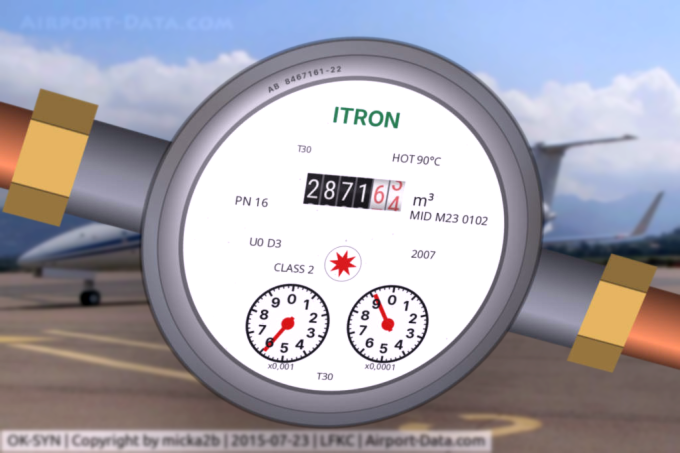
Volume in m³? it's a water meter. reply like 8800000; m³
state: 2871.6359; m³
